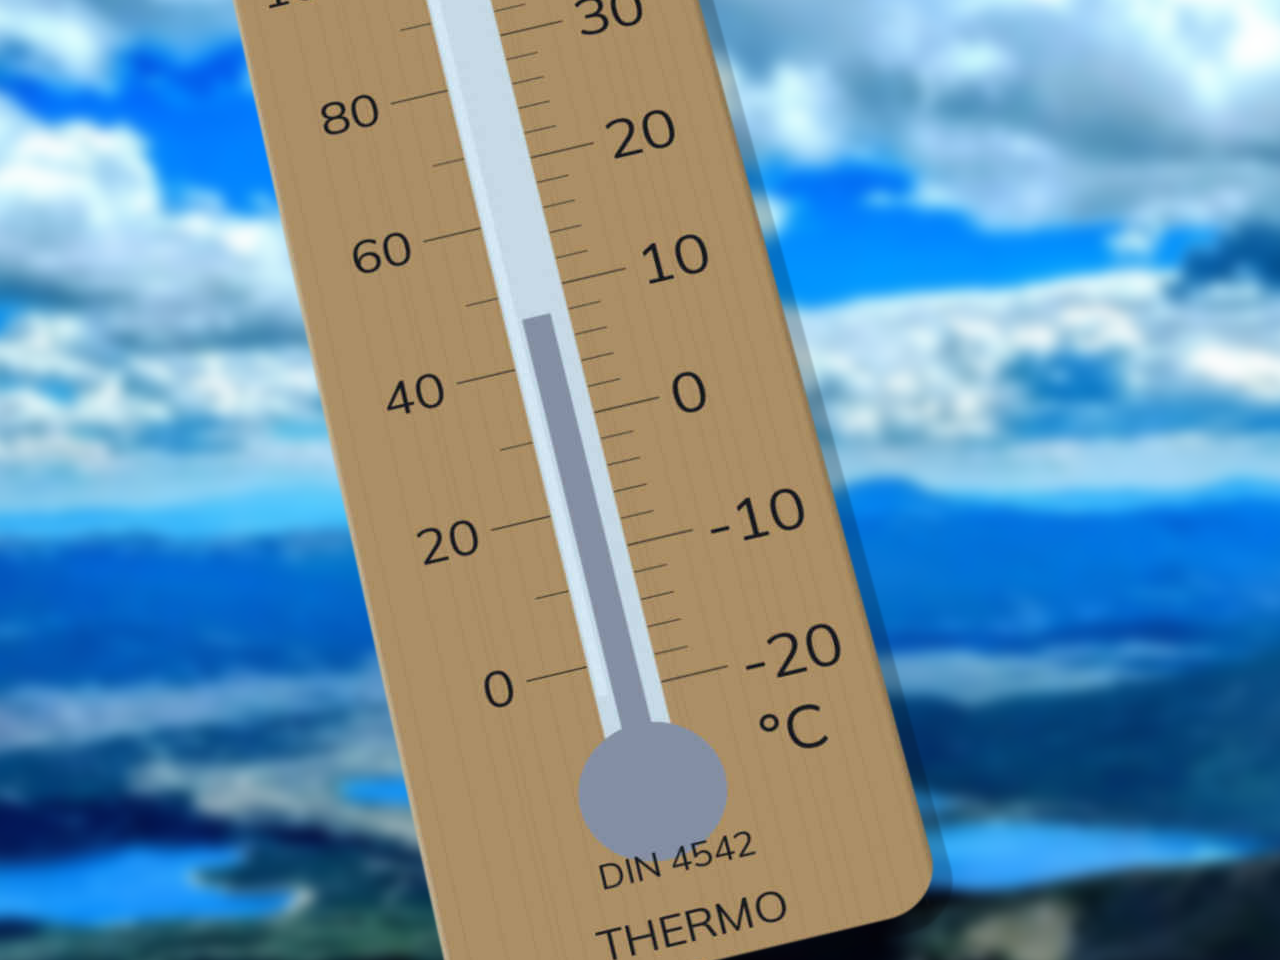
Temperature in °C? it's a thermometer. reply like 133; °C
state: 8; °C
